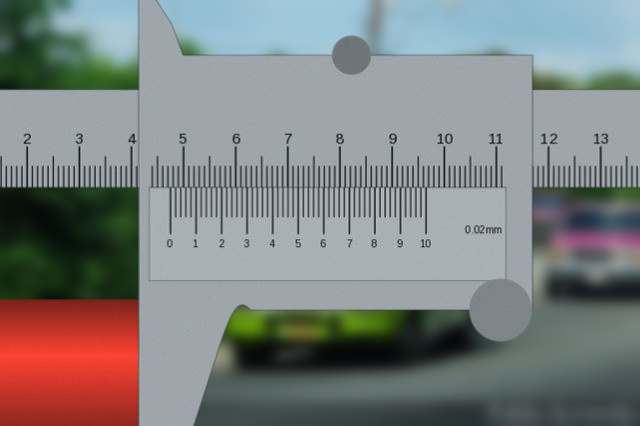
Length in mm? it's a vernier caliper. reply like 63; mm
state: 47.5; mm
